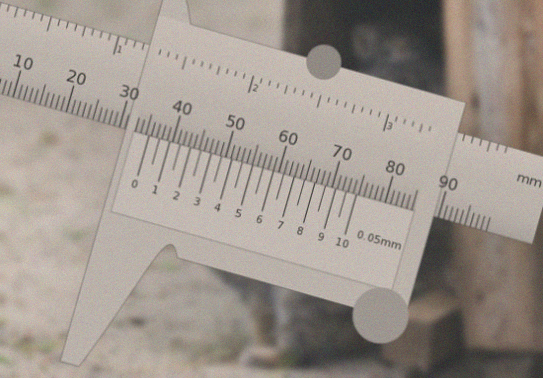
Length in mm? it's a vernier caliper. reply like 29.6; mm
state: 35.6; mm
